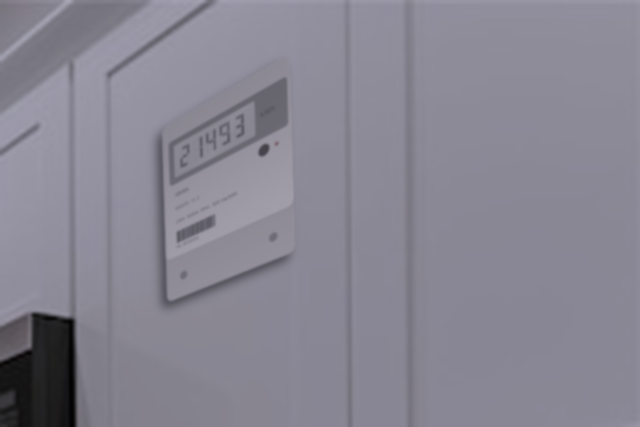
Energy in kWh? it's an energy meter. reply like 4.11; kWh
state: 21493; kWh
